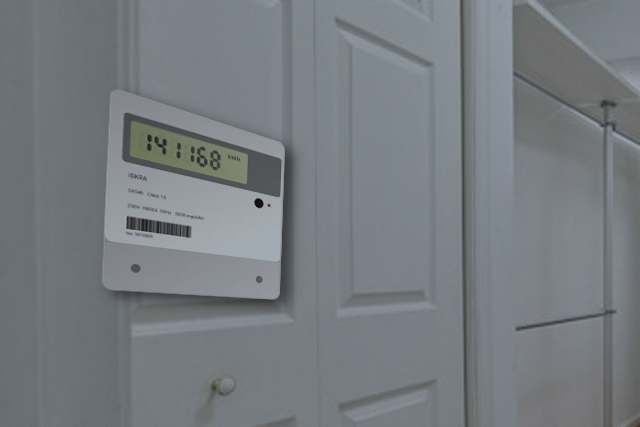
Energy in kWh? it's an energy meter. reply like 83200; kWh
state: 141168; kWh
